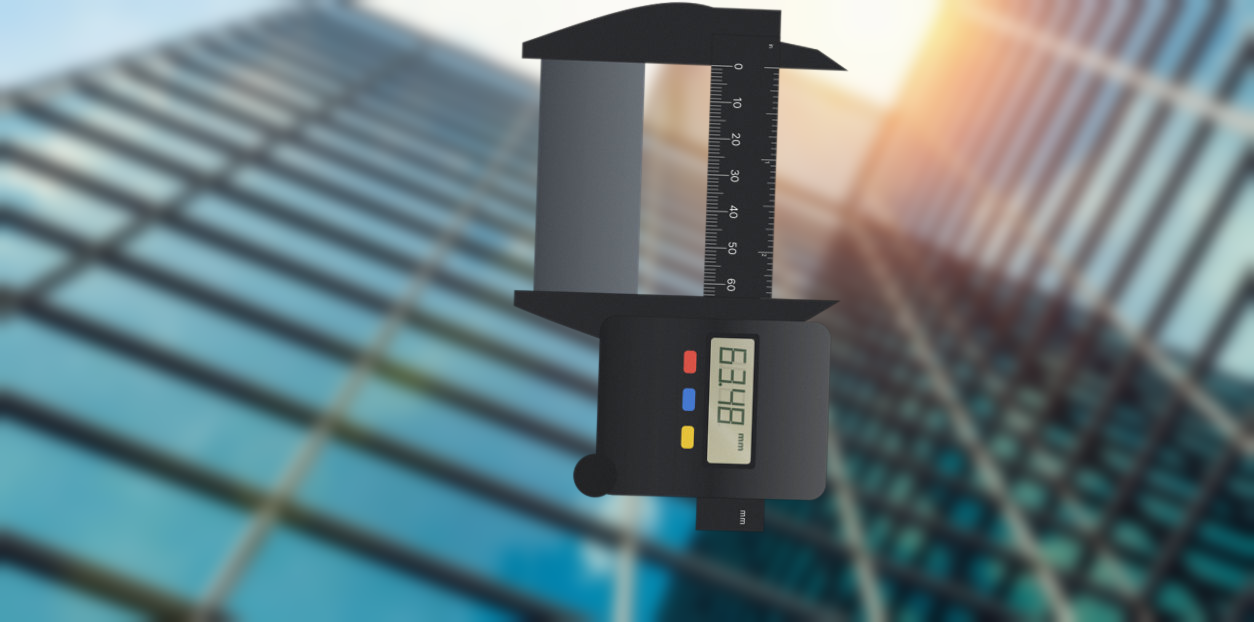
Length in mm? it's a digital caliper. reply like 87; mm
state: 63.48; mm
